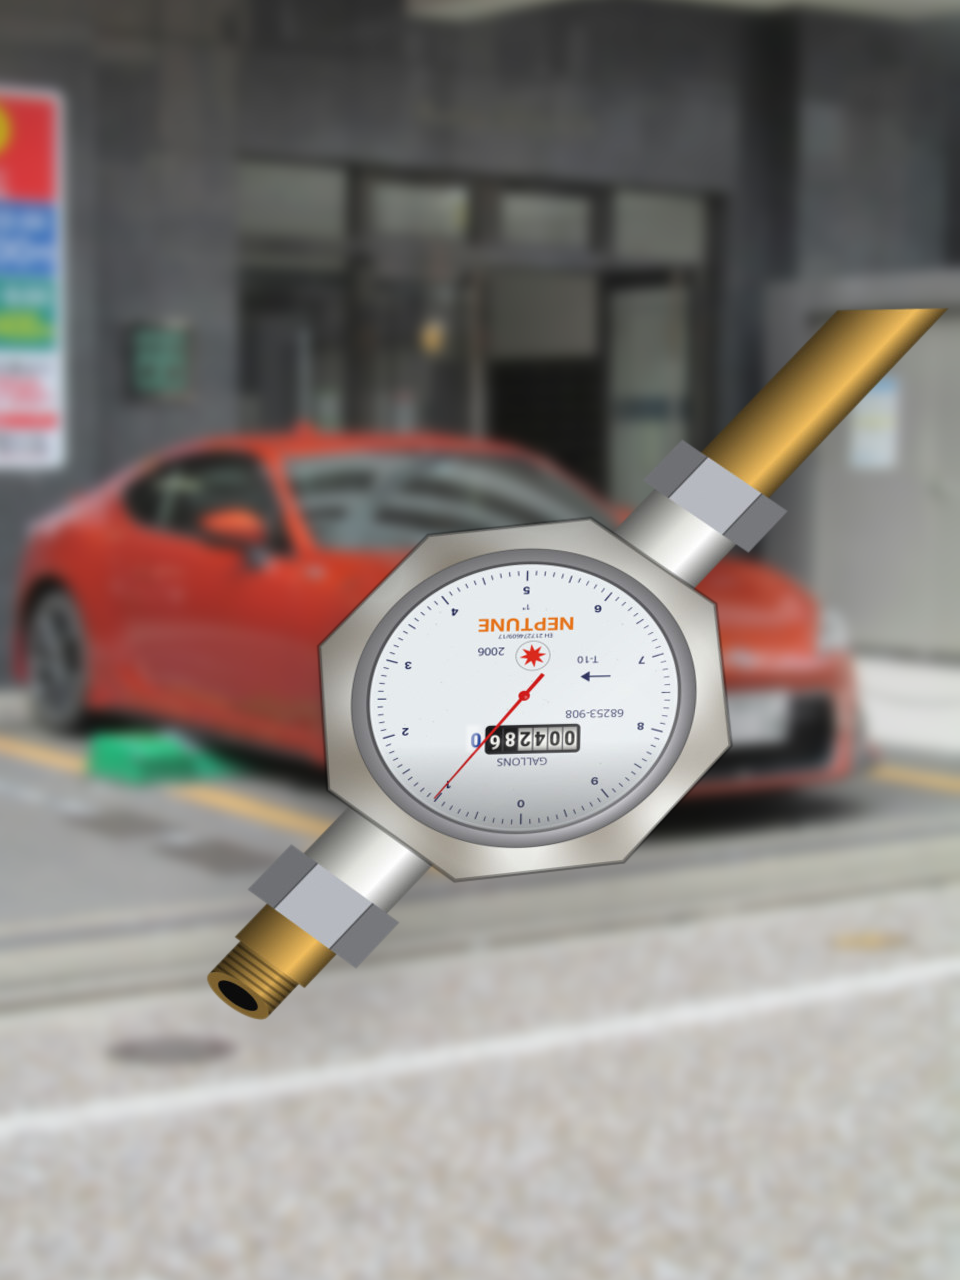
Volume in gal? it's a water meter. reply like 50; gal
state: 42861.0; gal
